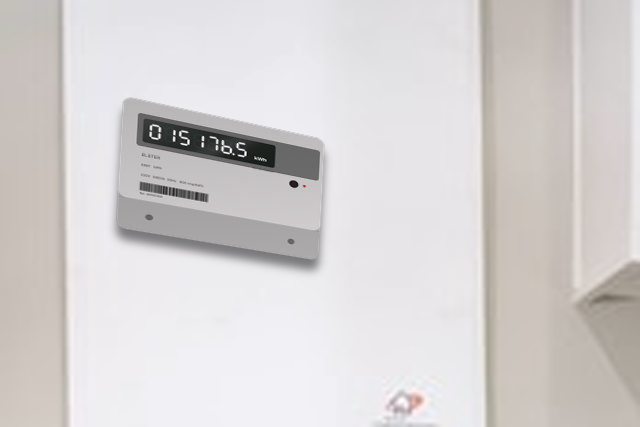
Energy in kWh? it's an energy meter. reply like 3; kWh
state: 15176.5; kWh
